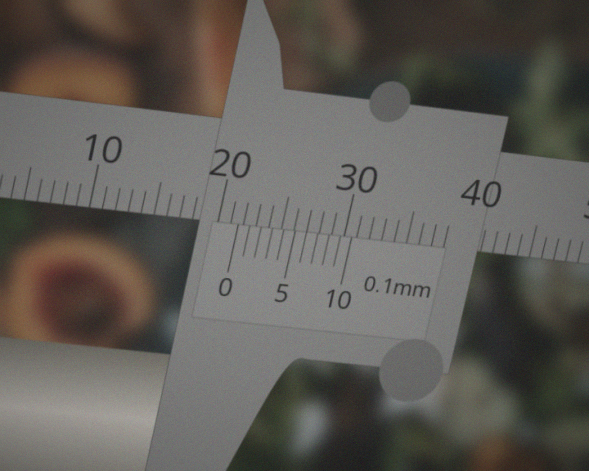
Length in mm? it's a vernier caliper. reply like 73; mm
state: 21.6; mm
